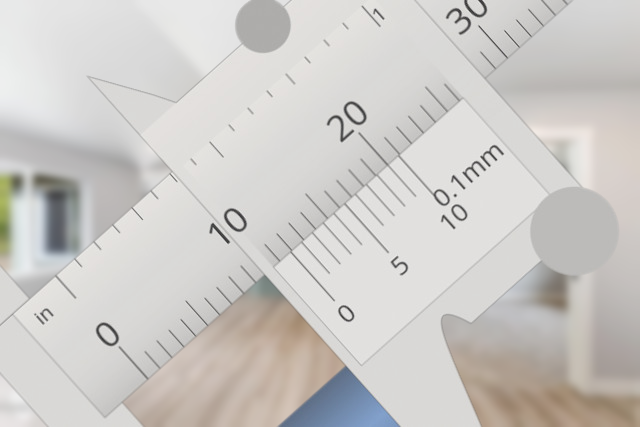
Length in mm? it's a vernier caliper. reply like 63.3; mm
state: 11.9; mm
